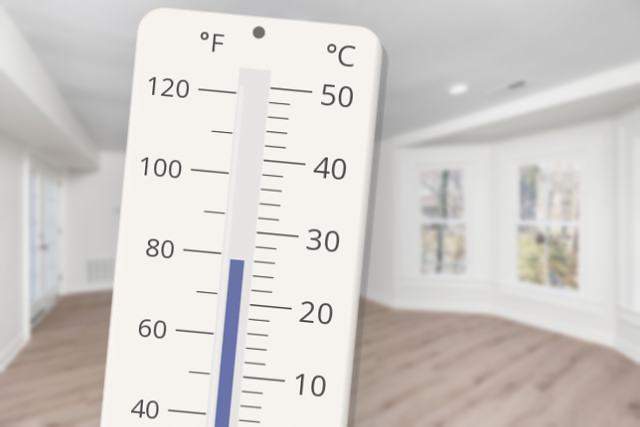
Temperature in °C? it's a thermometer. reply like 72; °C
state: 26; °C
